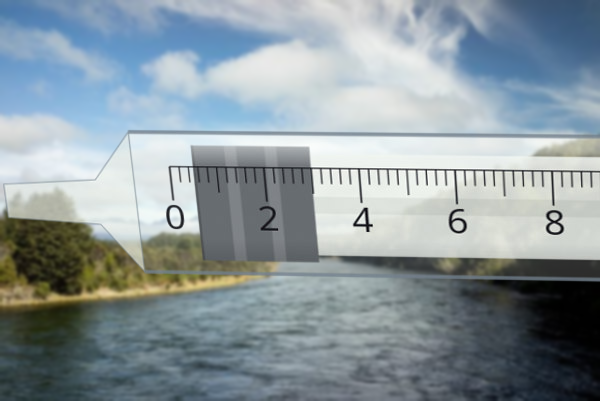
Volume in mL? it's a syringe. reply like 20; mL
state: 0.5; mL
